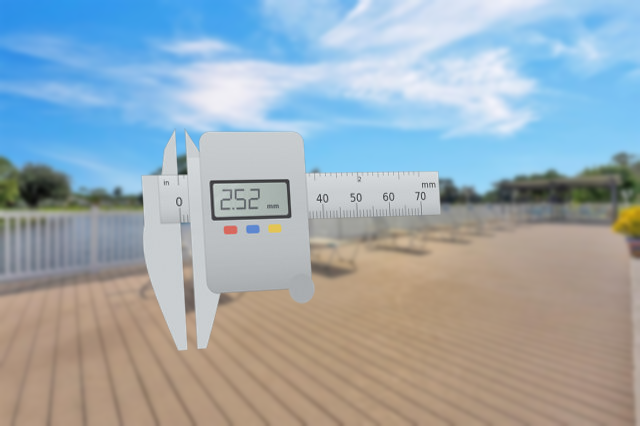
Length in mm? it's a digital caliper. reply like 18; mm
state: 2.52; mm
